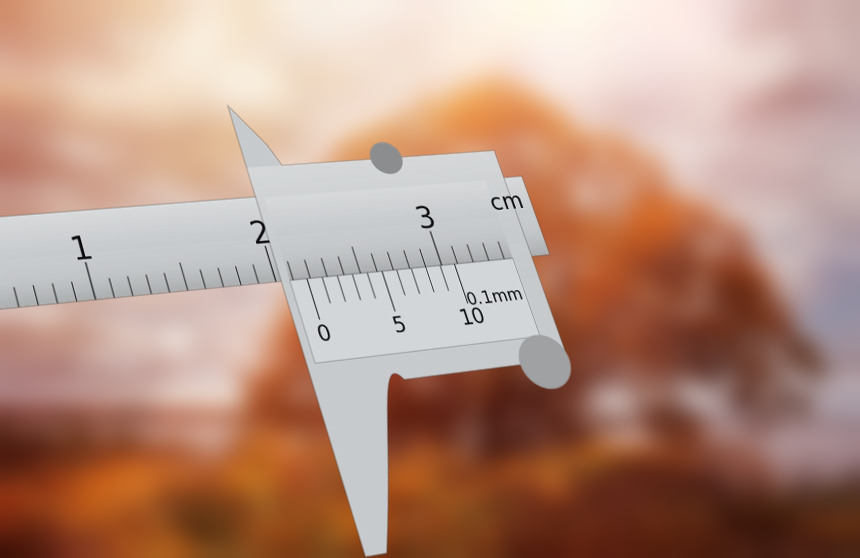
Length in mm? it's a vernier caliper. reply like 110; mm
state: 21.8; mm
